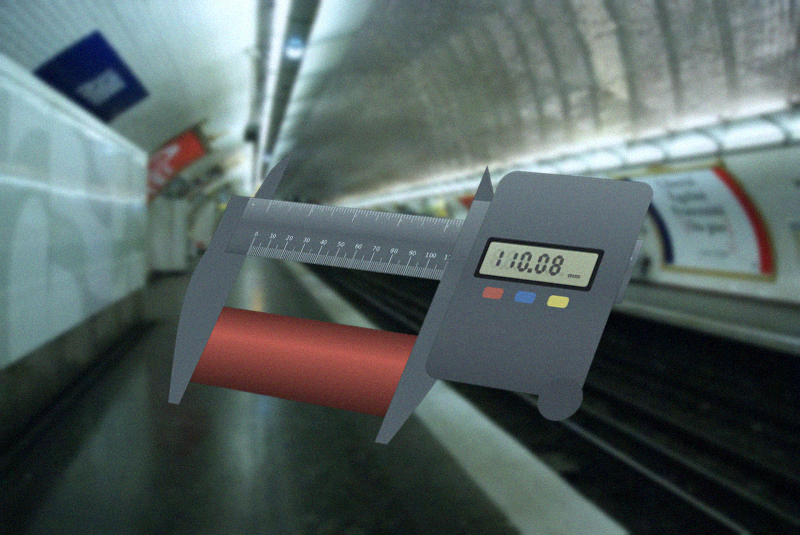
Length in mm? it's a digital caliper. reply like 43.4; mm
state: 110.08; mm
